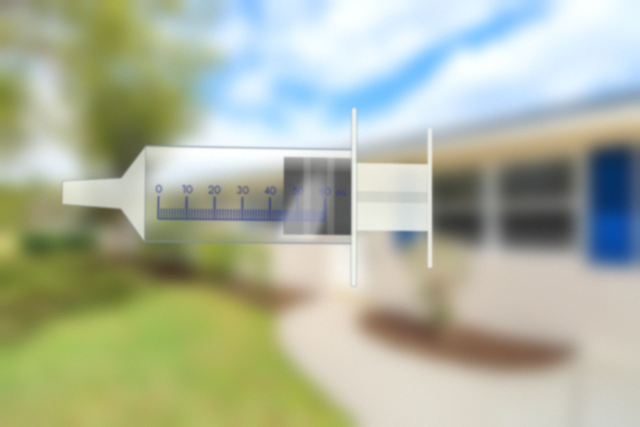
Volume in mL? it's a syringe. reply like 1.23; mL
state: 45; mL
